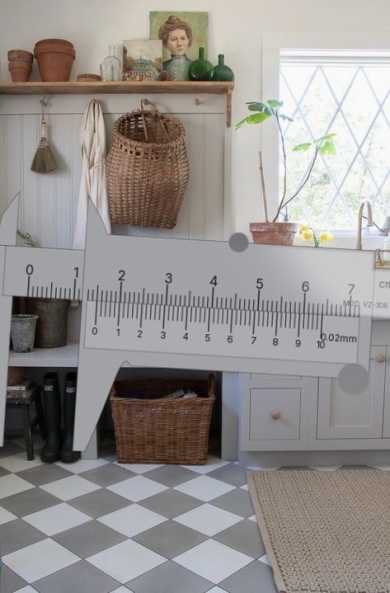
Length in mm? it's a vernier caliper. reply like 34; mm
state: 15.0; mm
